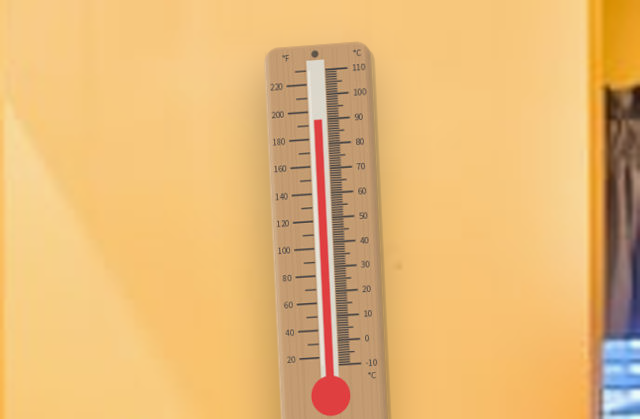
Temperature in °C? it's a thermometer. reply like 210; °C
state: 90; °C
